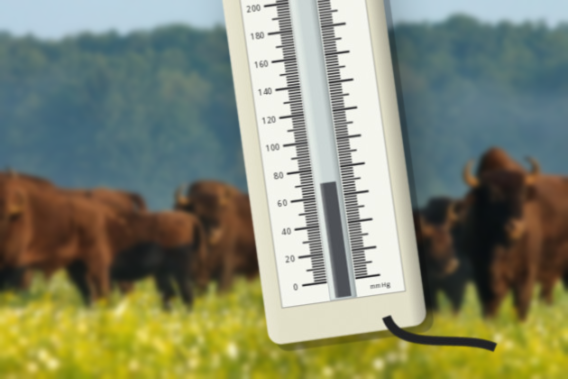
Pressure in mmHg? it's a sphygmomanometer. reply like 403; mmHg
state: 70; mmHg
